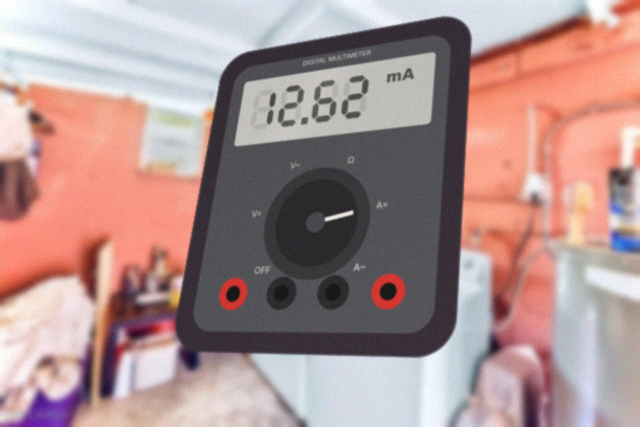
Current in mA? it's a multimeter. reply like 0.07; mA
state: 12.62; mA
